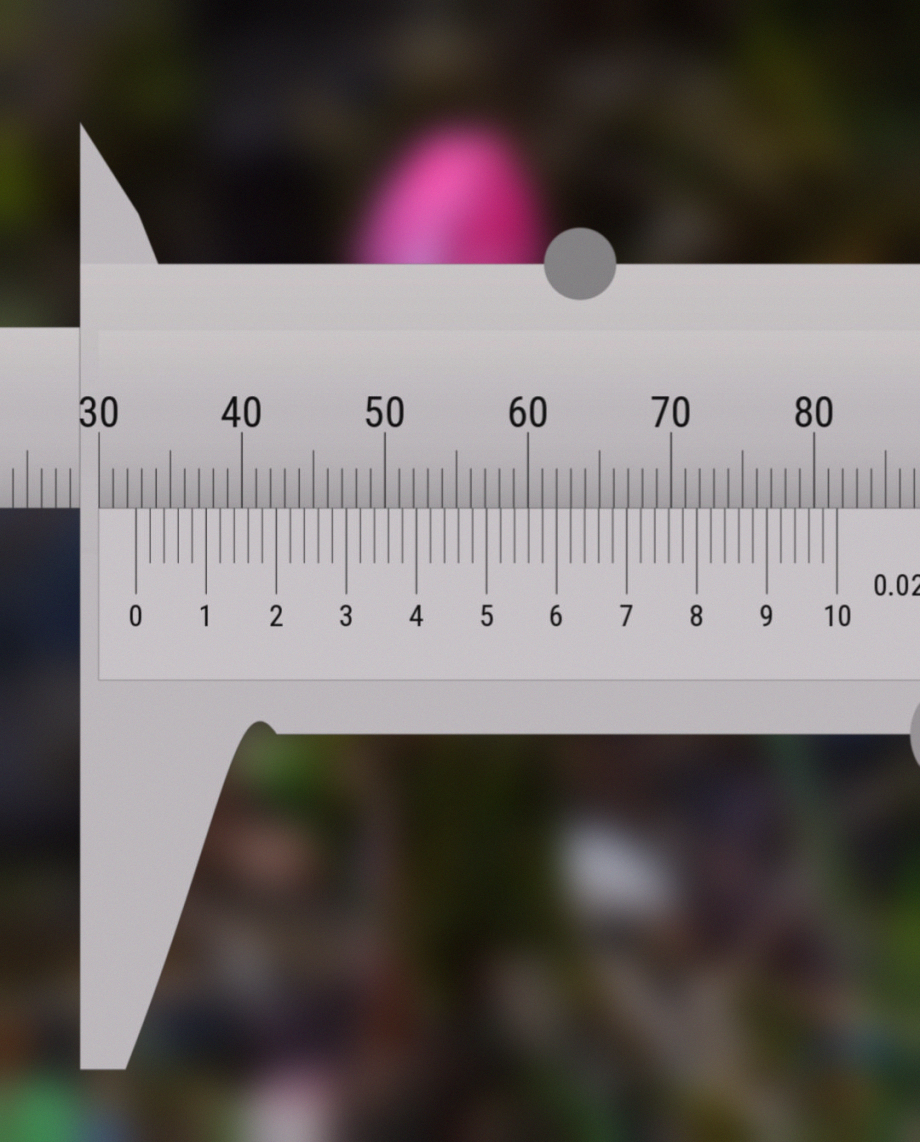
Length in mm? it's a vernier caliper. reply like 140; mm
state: 32.6; mm
